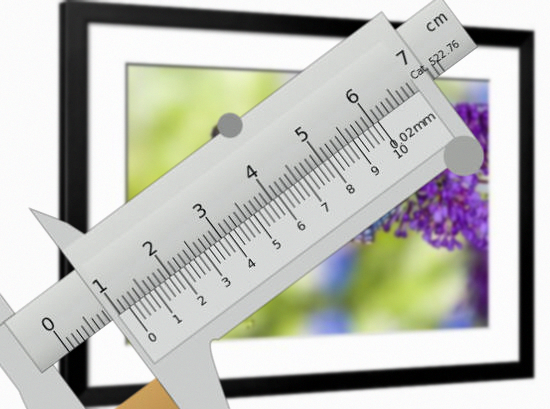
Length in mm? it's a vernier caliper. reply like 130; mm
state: 11.8; mm
